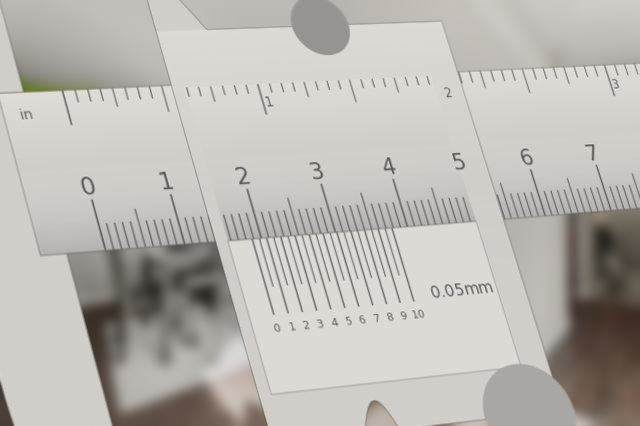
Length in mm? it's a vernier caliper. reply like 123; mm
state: 18.8; mm
